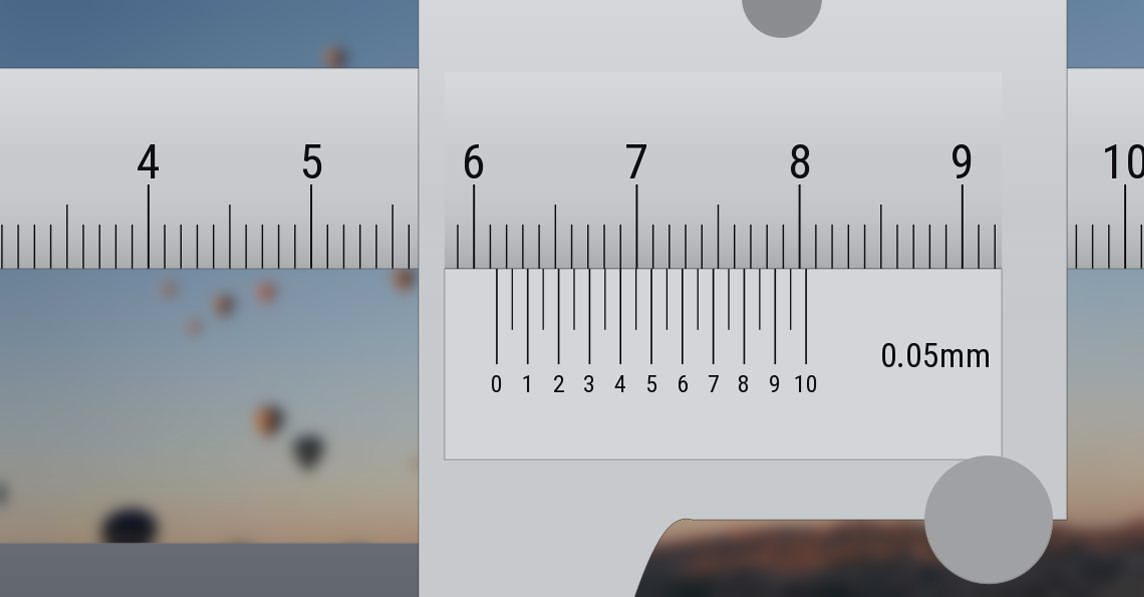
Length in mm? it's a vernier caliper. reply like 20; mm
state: 61.4; mm
